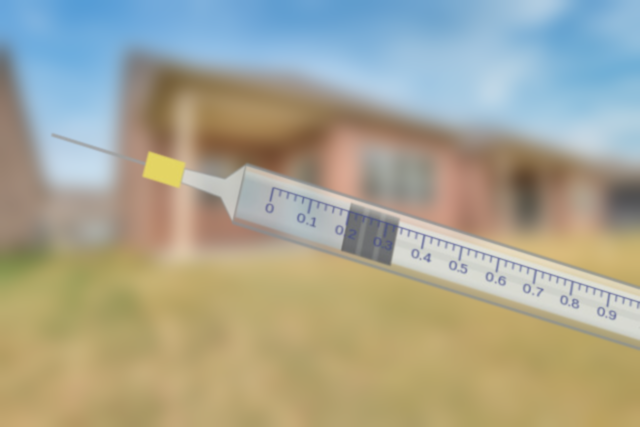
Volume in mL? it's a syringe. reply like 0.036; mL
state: 0.2; mL
